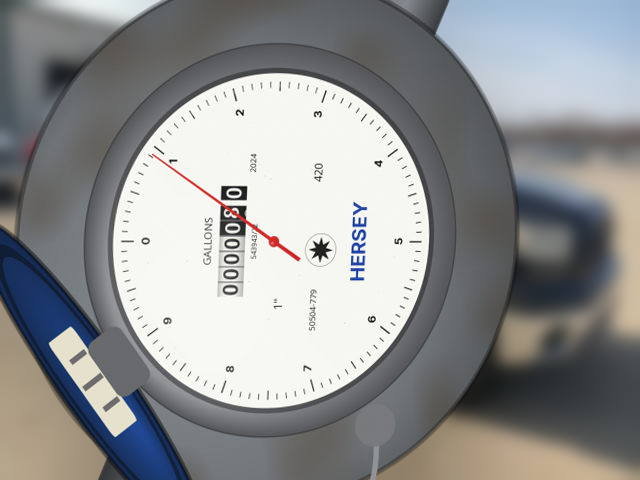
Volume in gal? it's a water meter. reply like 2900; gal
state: 80.9; gal
